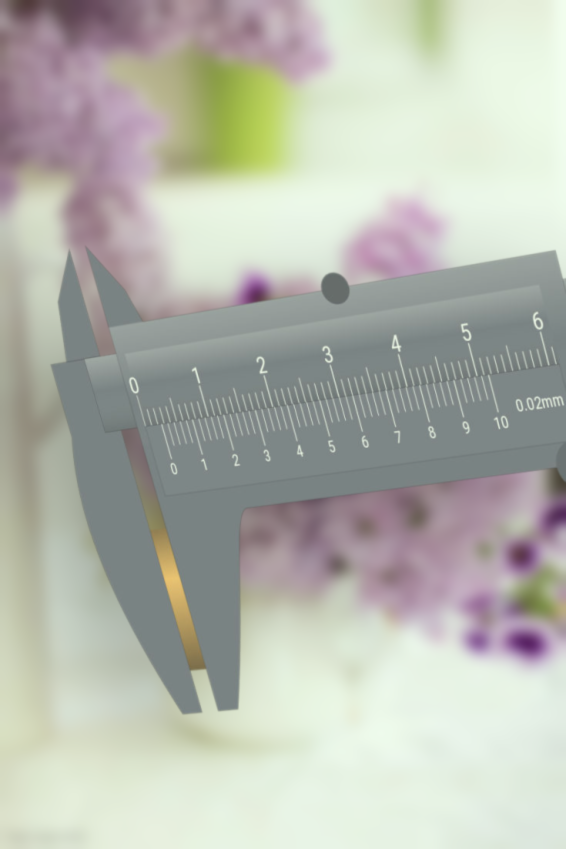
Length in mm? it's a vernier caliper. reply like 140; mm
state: 2.6; mm
